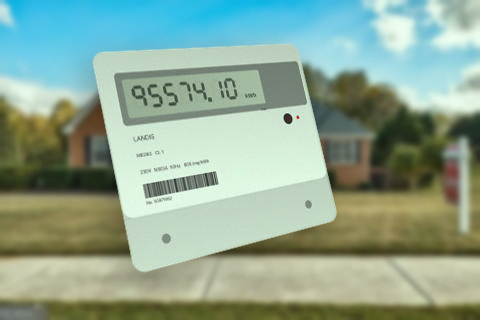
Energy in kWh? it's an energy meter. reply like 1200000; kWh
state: 95574.10; kWh
